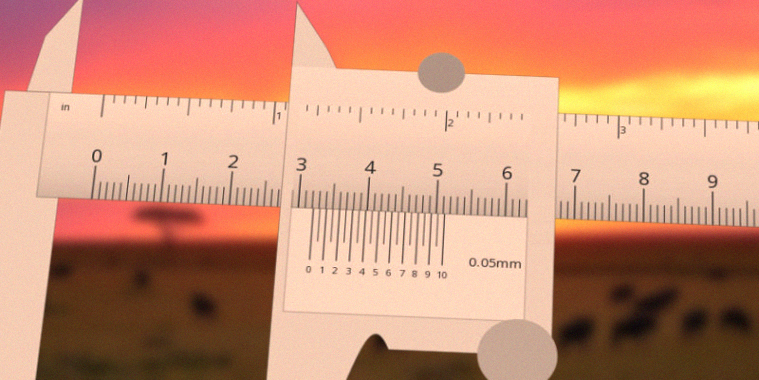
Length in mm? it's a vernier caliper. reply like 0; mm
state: 32.2; mm
